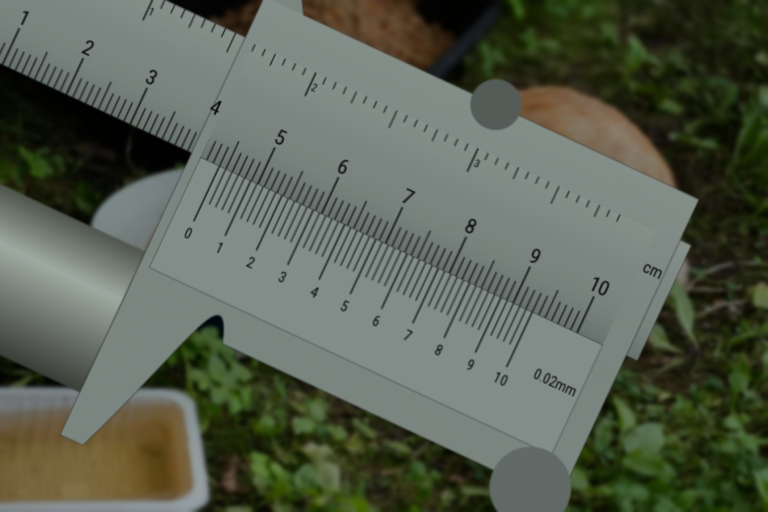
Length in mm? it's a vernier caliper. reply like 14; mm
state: 44.0; mm
